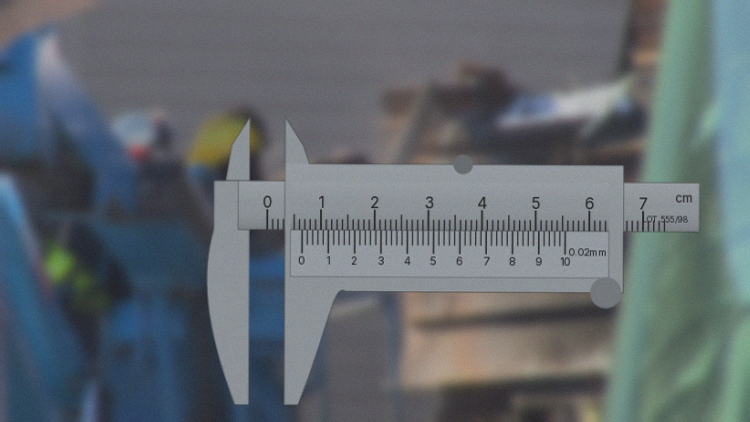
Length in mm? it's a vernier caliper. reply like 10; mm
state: 6.5; mm
